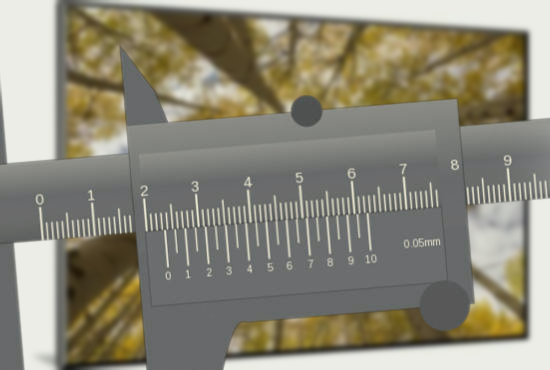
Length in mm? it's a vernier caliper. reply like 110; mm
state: 23.5; mm
